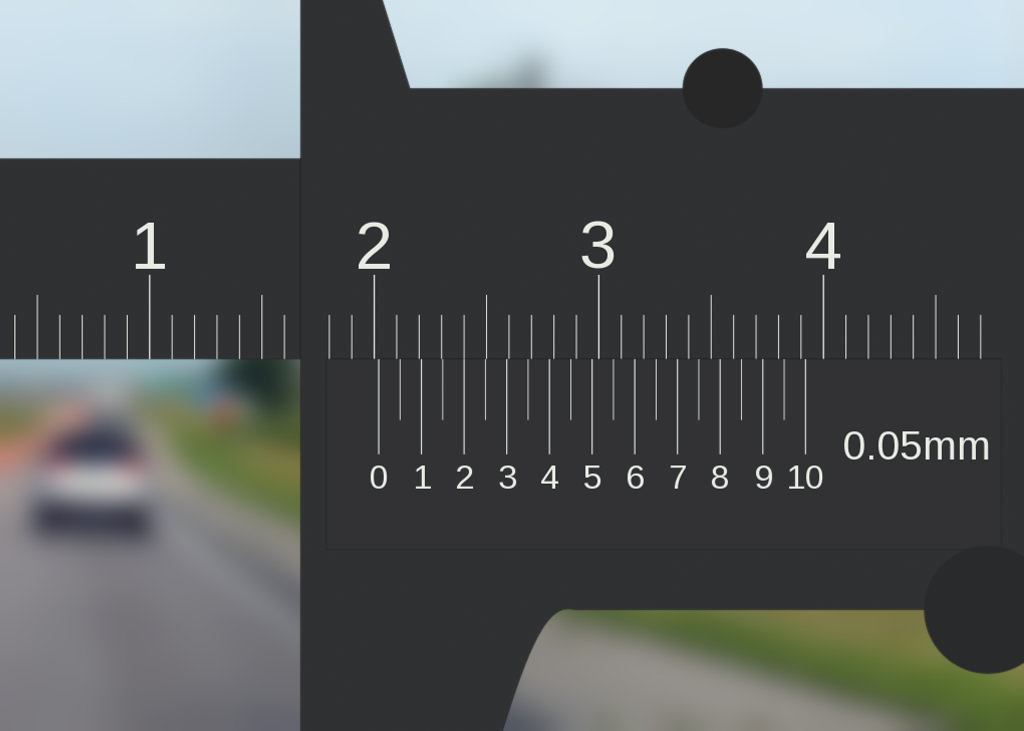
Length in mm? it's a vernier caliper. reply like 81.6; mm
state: 20.2; mm
